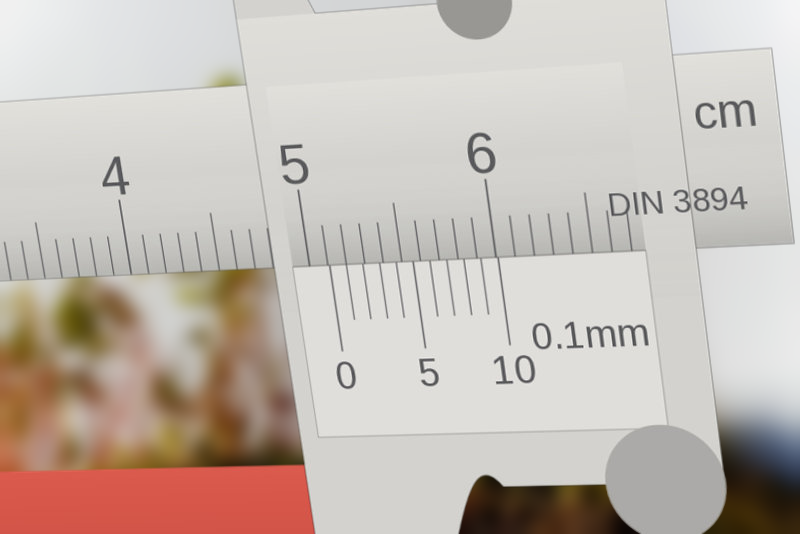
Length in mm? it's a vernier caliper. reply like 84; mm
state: 51.1; mm
